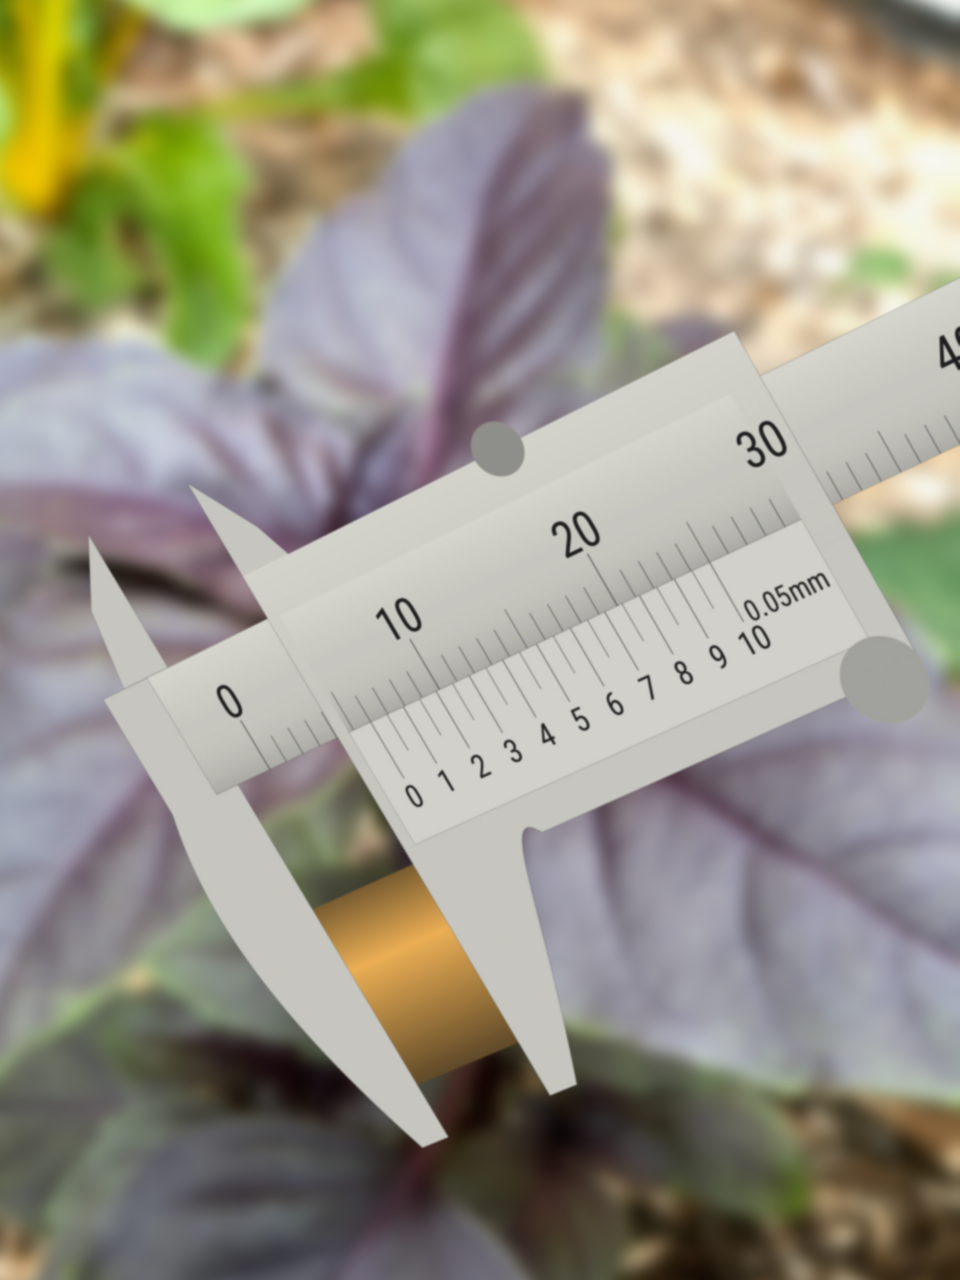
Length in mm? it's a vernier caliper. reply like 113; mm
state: 6.0; mm
